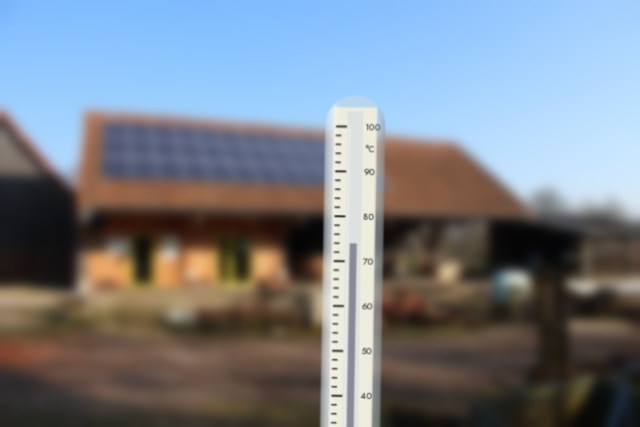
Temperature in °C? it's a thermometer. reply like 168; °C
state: 74; °C
